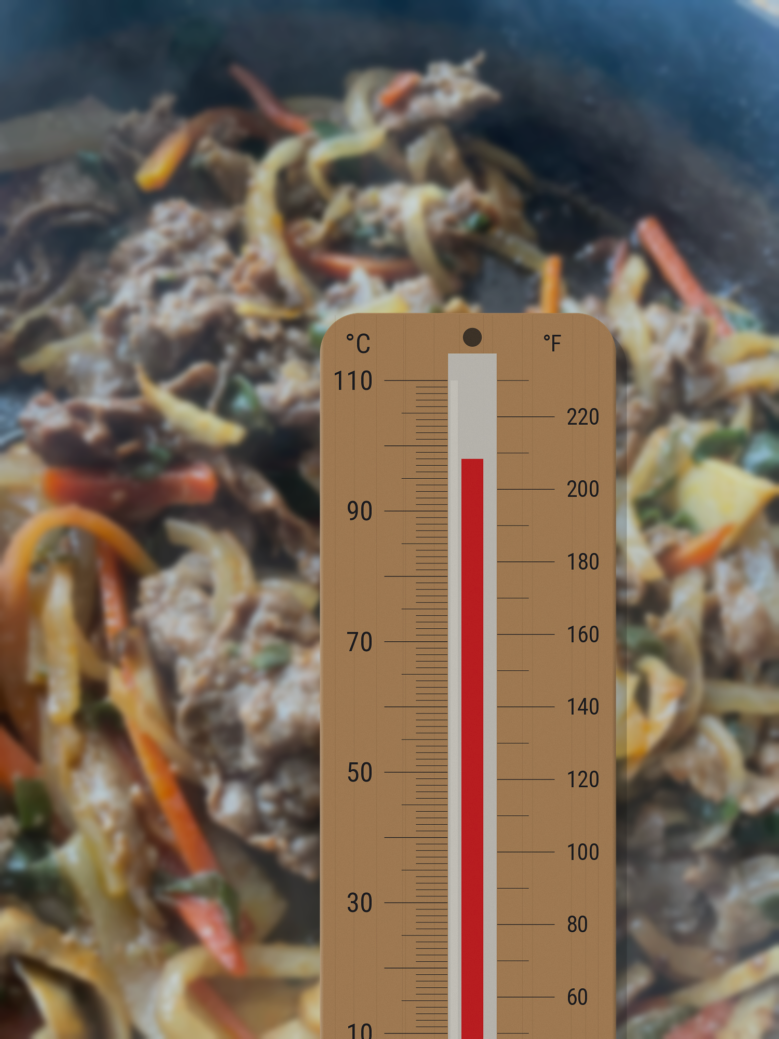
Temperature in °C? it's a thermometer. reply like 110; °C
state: 98; °C
